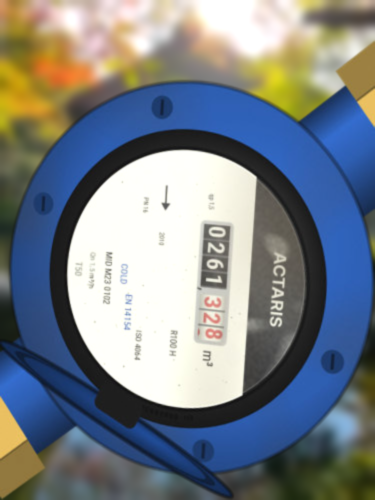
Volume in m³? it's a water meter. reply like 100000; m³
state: 261.328; m³
